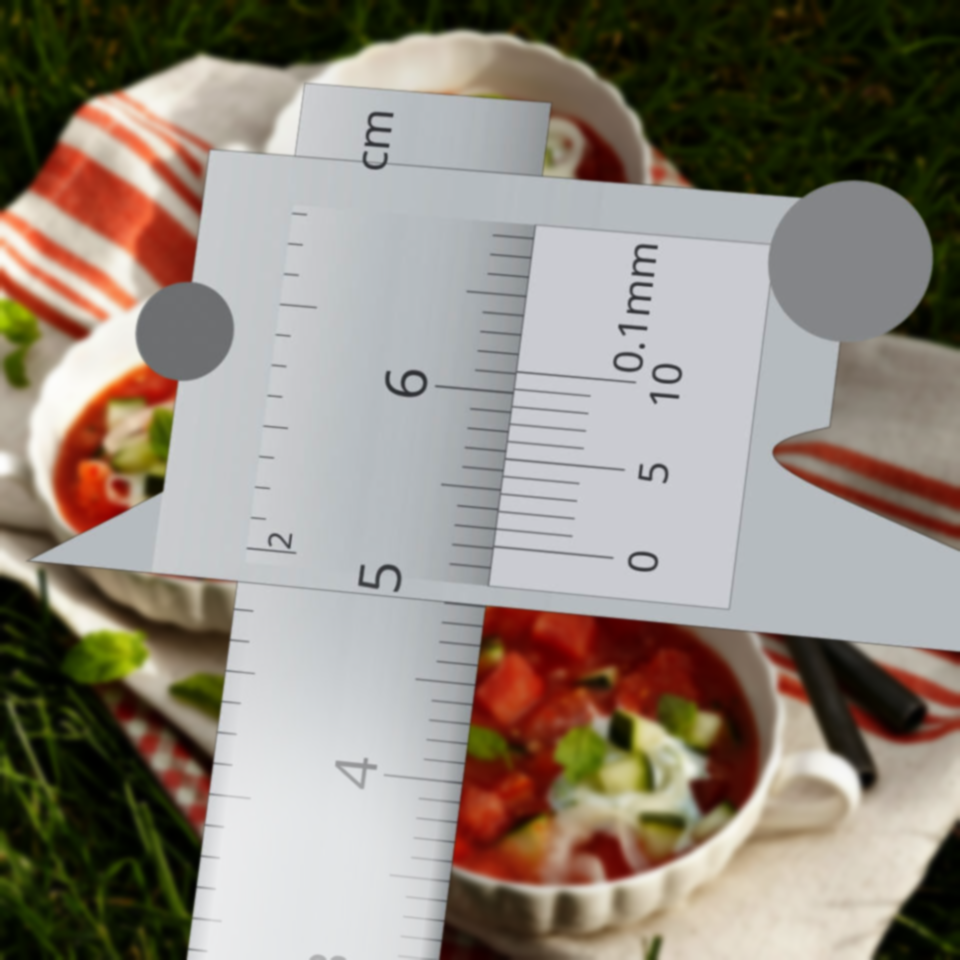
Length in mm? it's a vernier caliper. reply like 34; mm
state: 52.1; mm
